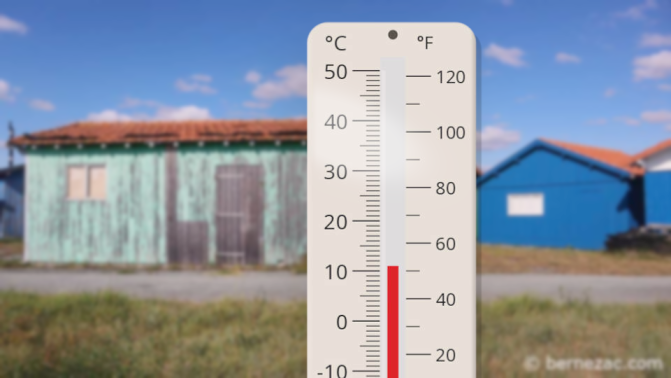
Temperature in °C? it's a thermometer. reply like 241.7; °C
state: 11; °C
